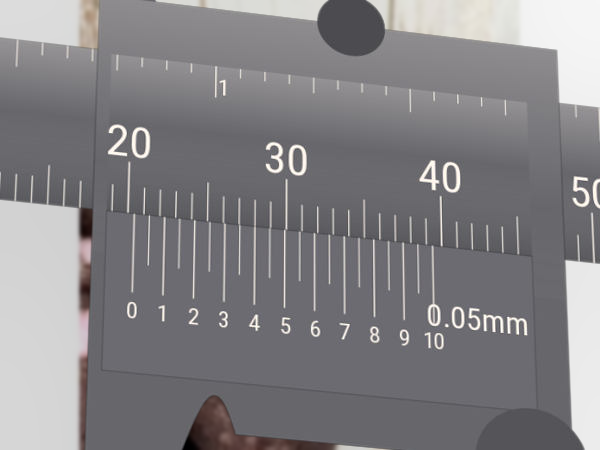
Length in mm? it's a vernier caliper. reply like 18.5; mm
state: 20.4; mm
